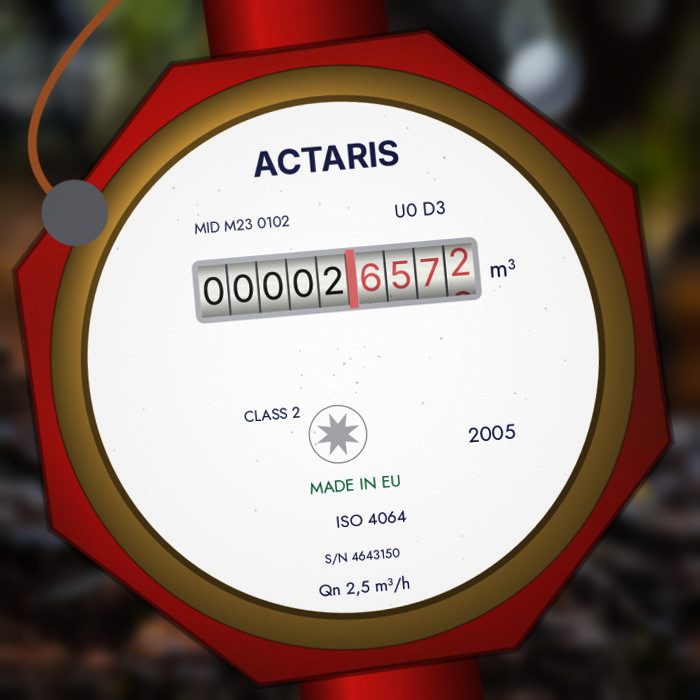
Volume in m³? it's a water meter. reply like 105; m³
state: 2.6572; m³
